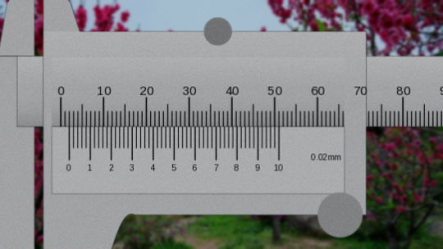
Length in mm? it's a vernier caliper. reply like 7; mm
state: 2.0; mm
